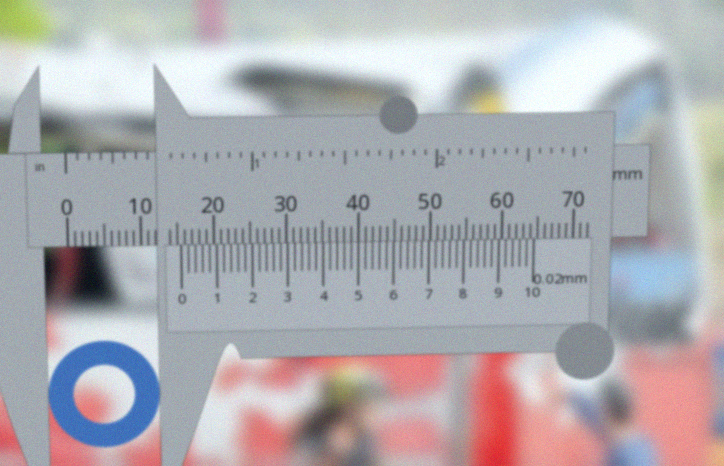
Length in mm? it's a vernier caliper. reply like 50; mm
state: 15.5; mm
